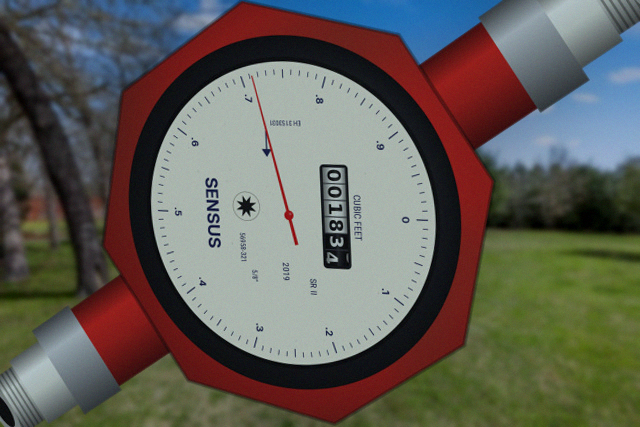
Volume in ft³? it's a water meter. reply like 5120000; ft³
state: 1833.71; ft³
